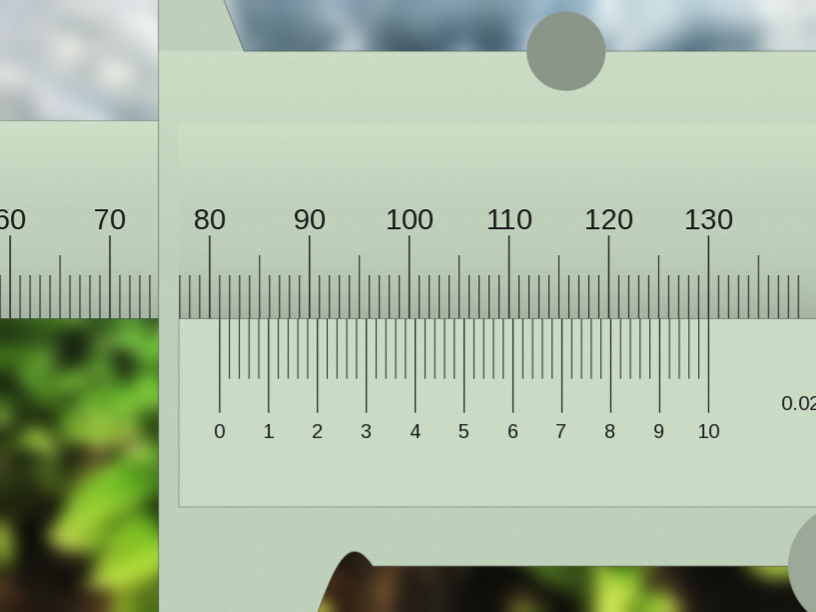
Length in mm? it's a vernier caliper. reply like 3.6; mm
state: 81.0; mm
